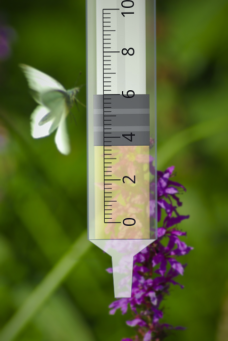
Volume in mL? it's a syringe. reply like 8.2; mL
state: 3.6; mL
